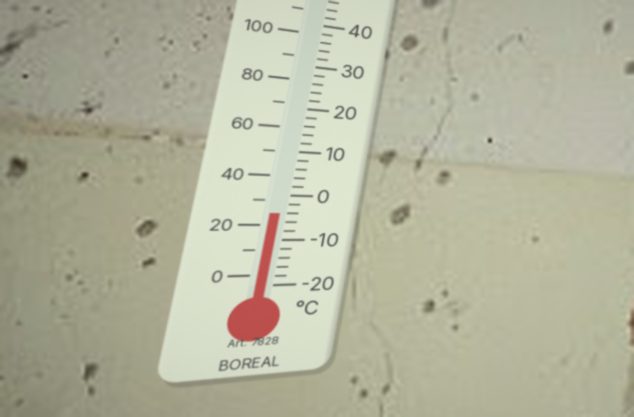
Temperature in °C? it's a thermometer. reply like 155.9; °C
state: -4; °C
